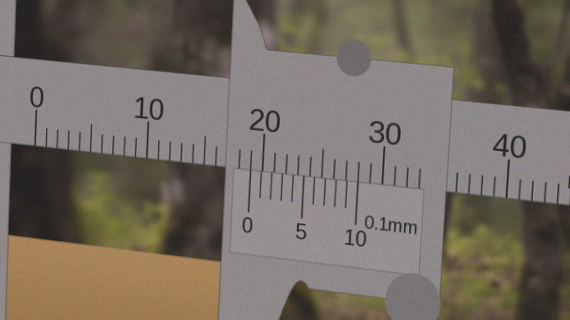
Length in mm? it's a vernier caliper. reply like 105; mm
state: 19.0; mm
